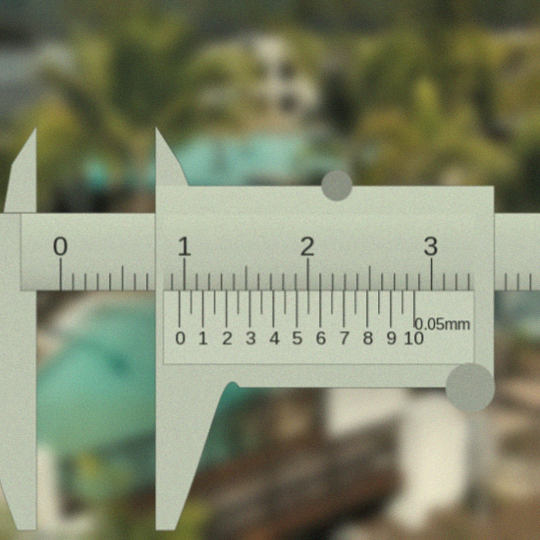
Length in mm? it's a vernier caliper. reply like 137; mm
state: 9.6; mm
